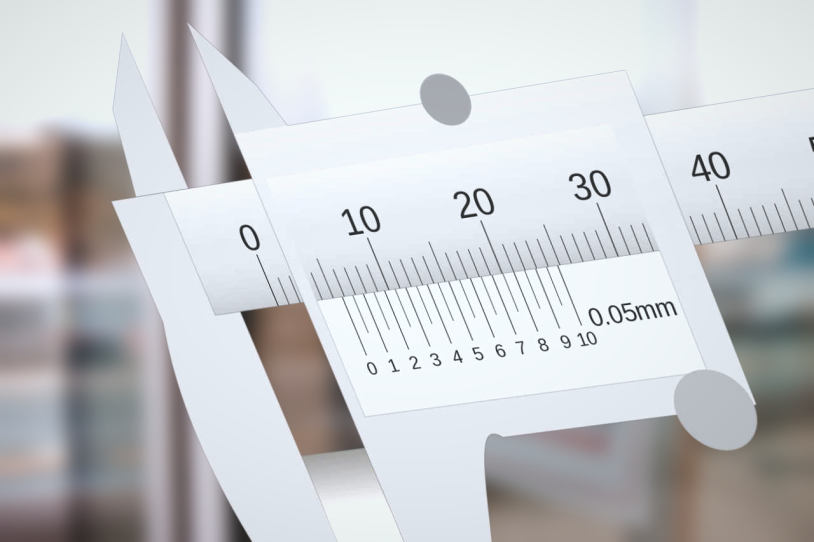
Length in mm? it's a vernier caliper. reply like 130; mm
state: 5.8; mm
